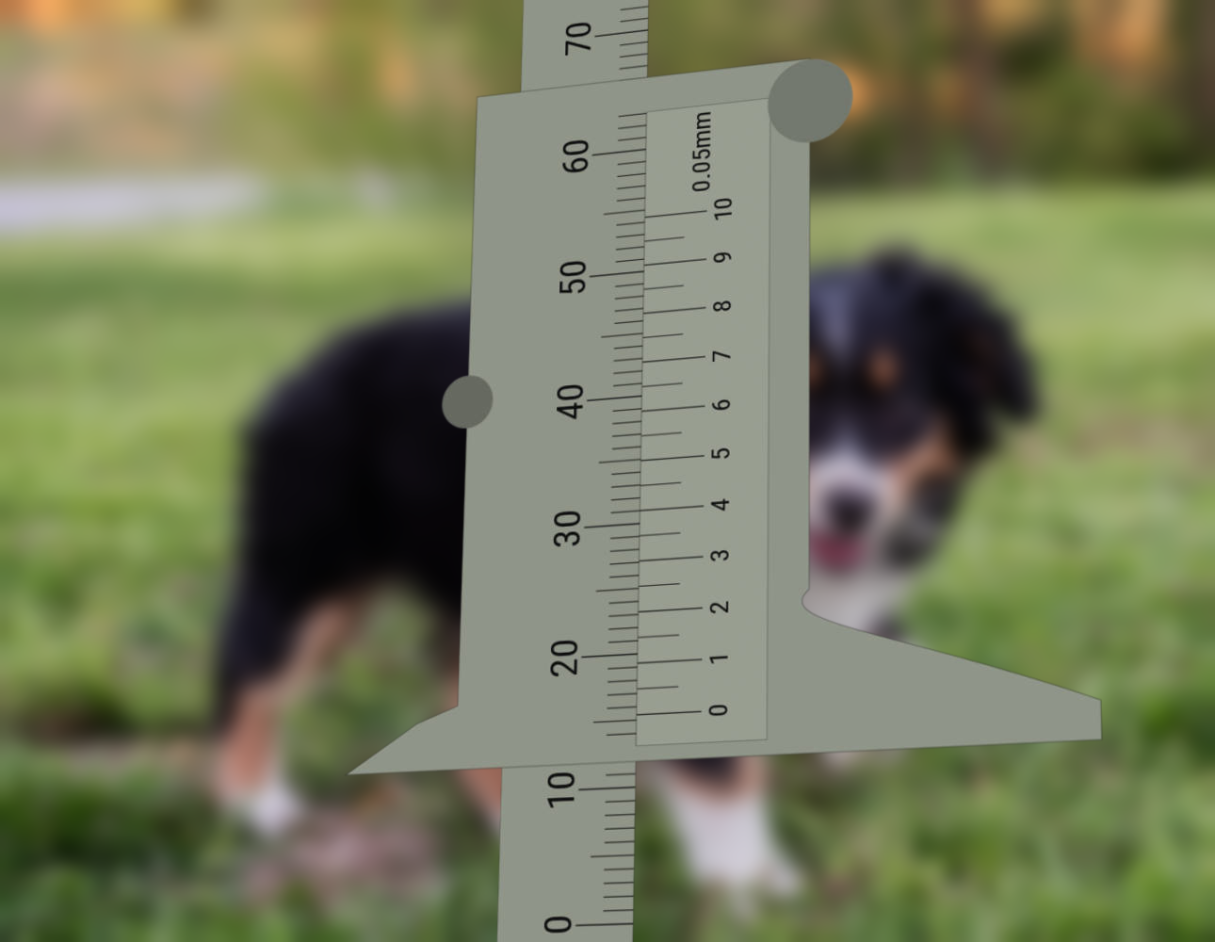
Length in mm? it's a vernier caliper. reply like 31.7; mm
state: 15.4; mm
